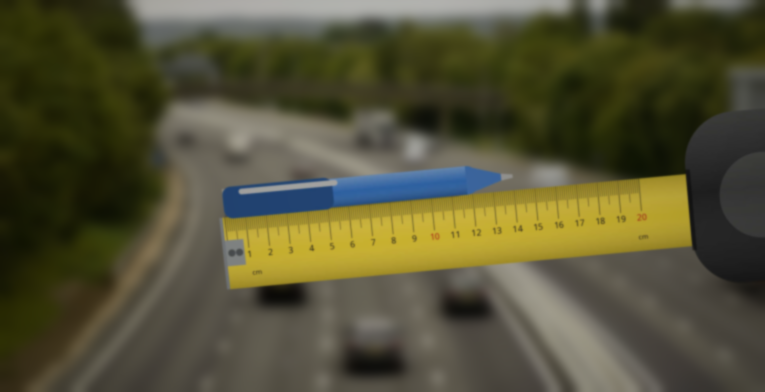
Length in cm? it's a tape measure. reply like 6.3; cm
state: 14; cm
